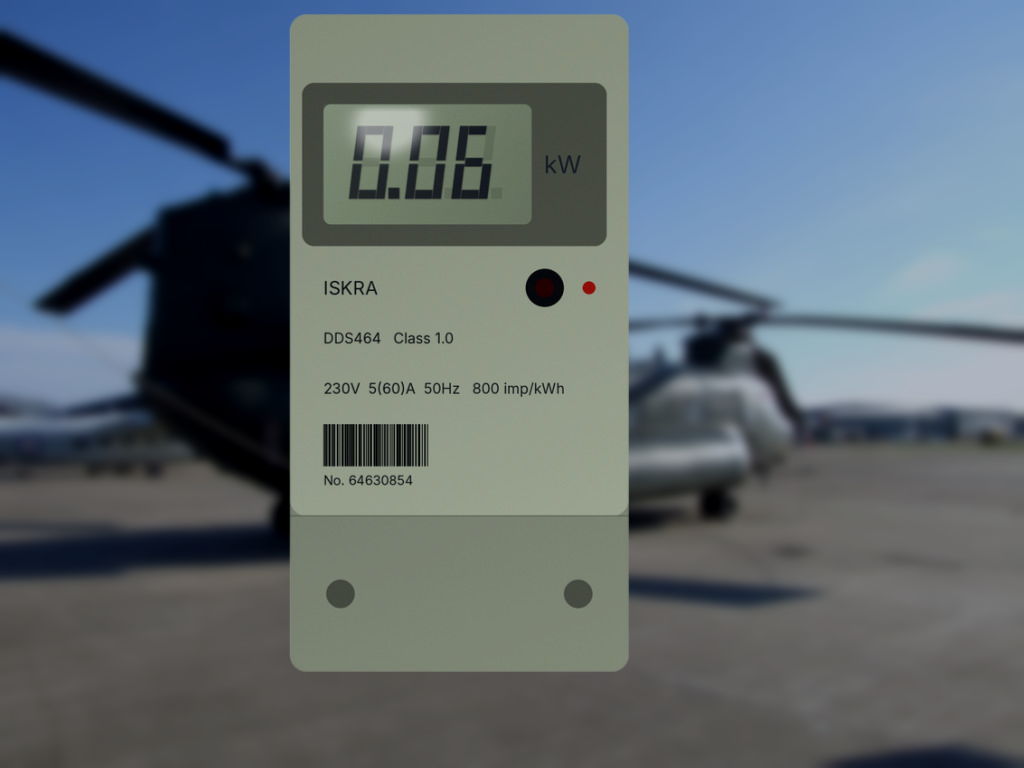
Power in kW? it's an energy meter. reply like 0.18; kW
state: 0.06; kW
